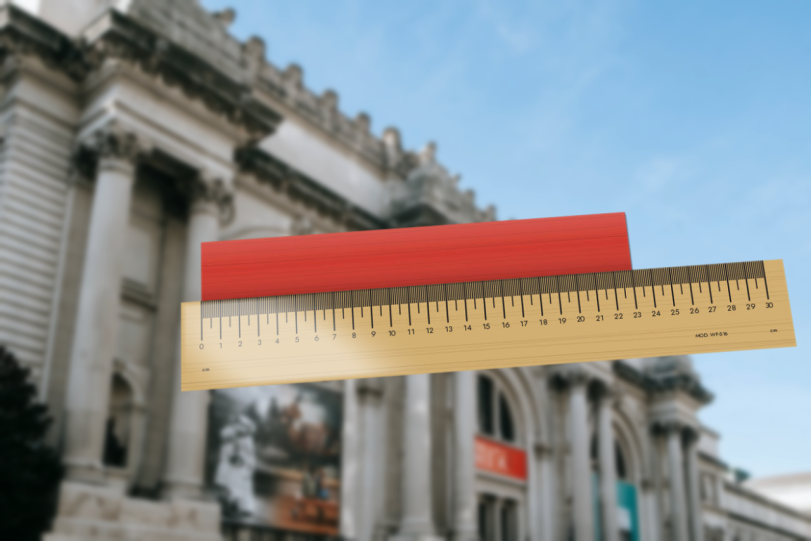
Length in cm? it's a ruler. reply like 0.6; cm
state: 23; cm
